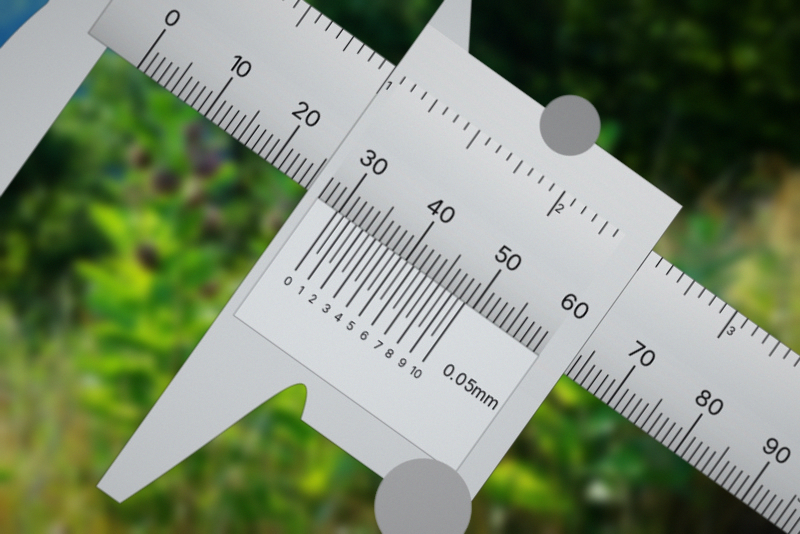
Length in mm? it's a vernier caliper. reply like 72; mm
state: 29.8; mm
